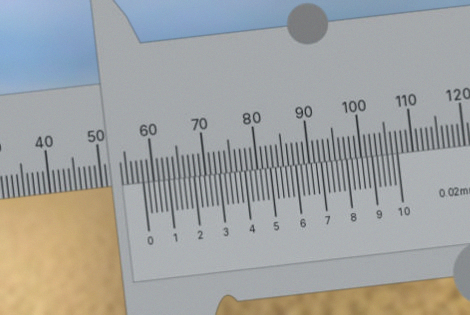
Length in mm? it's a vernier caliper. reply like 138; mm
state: 58.0; mm
